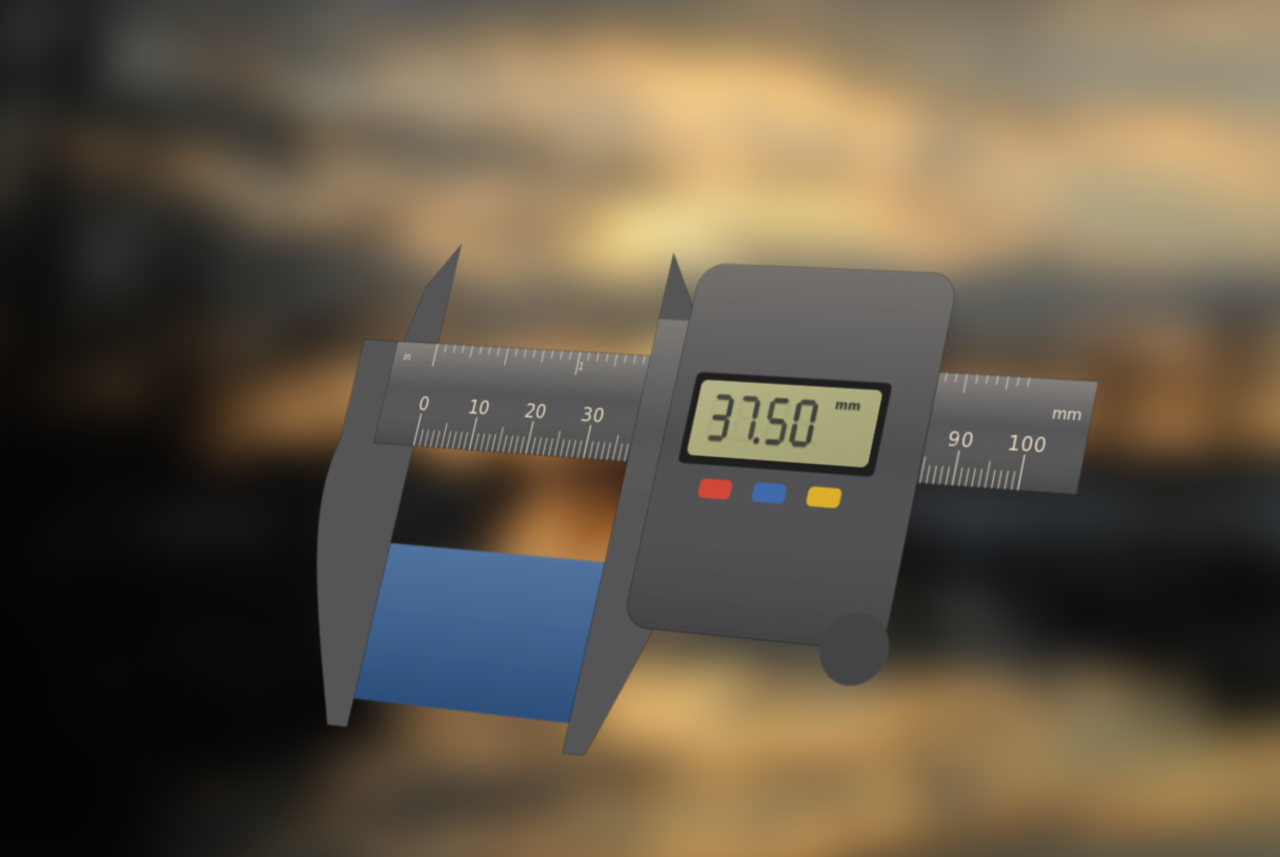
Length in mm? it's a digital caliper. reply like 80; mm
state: 37.50; mm
